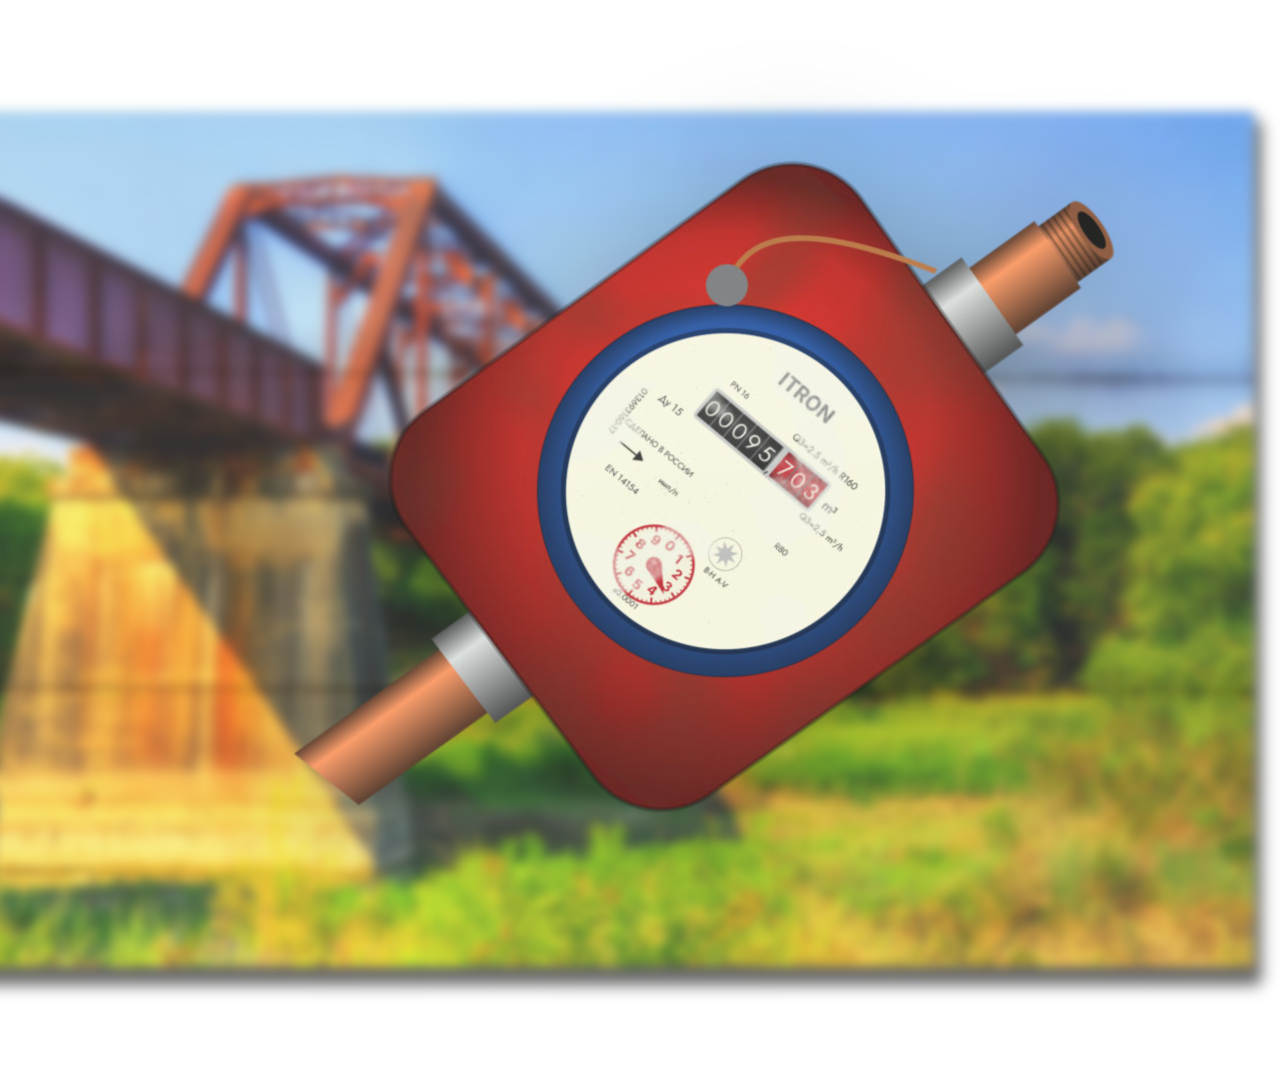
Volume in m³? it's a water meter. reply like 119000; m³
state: 95.7033; m³
